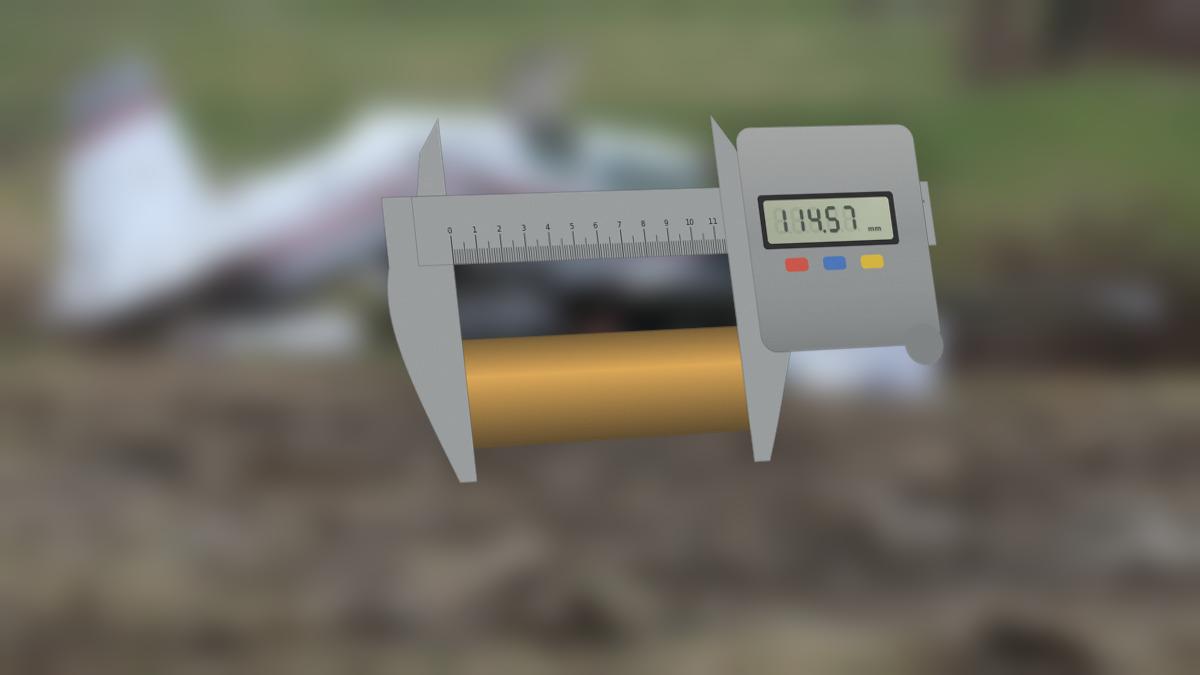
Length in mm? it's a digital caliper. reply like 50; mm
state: 114.57; mm
